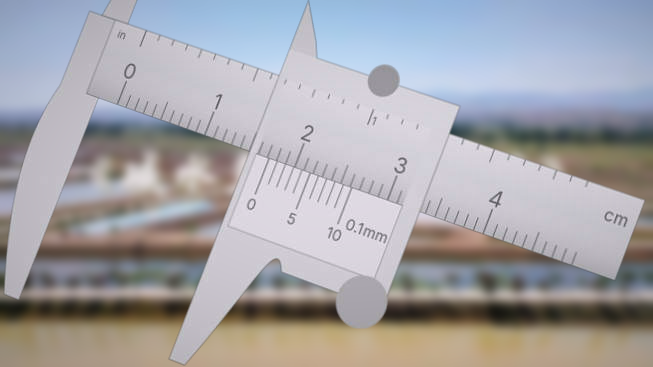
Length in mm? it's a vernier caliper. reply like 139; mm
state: 17.2; mm
